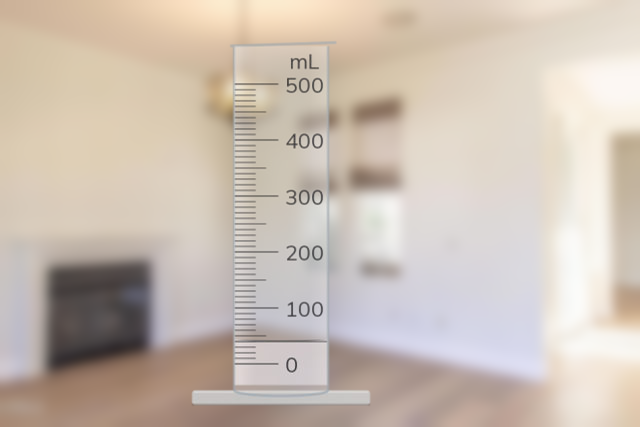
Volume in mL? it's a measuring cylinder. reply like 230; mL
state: 40; mL
